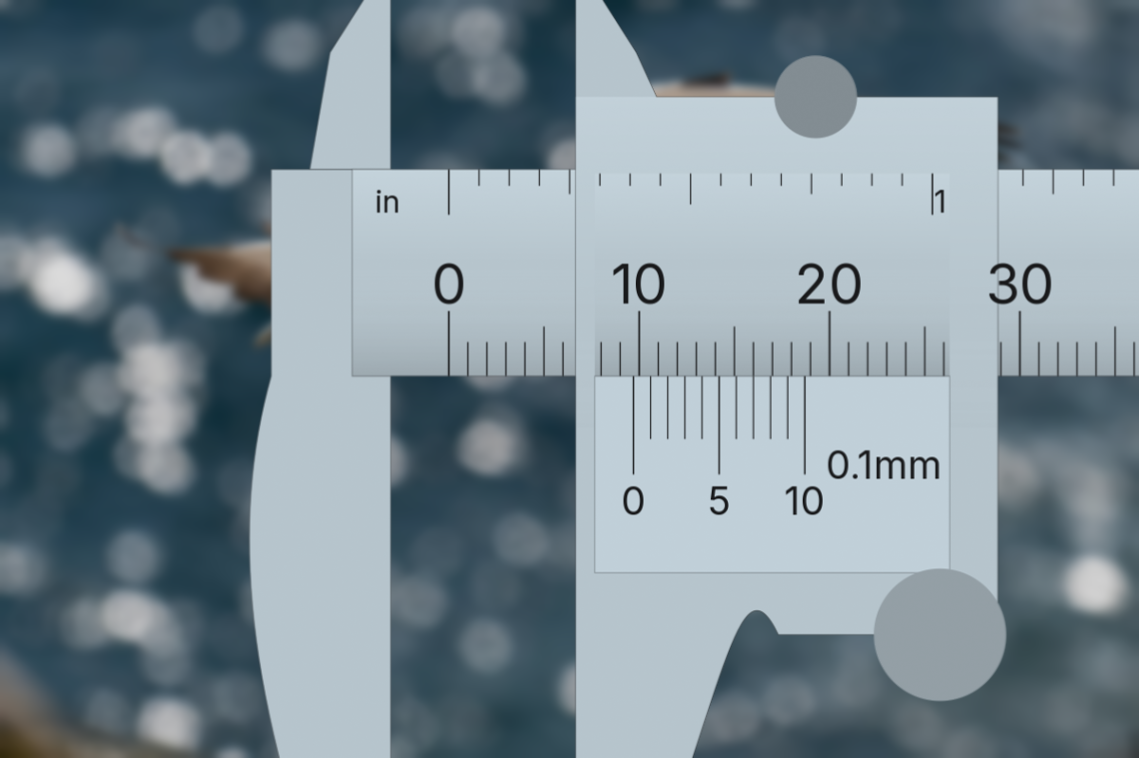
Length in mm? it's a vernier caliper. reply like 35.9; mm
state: 9.7; mm
